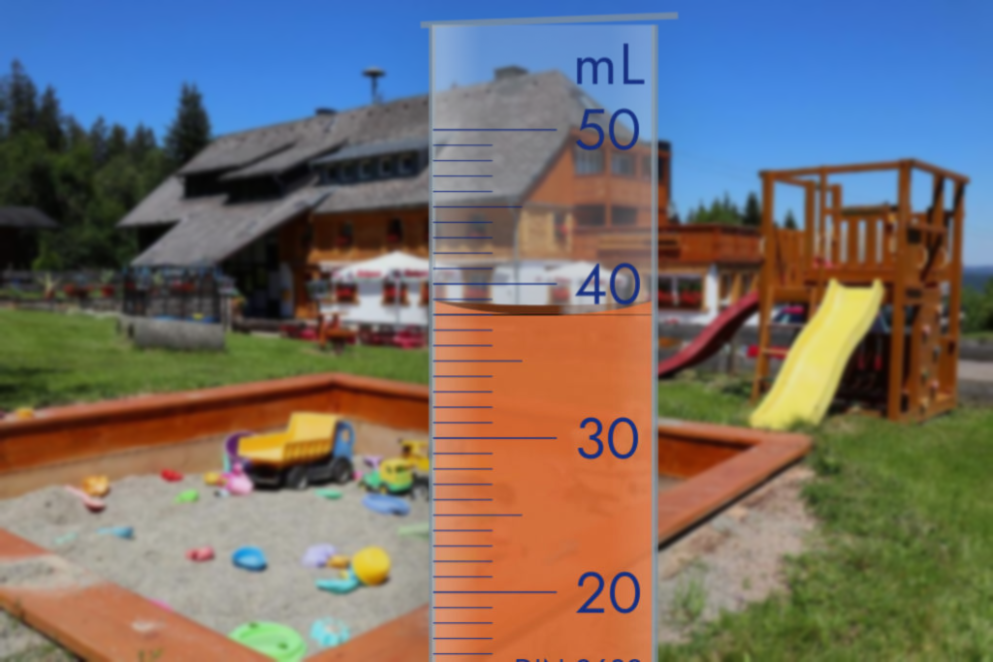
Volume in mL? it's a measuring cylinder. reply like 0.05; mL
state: 38; mL
